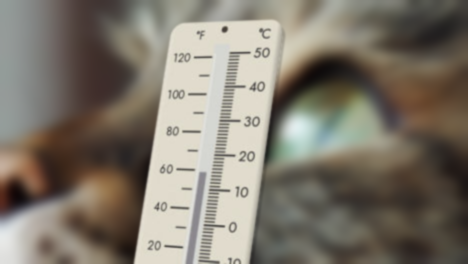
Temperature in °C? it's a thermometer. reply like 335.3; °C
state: 15; °C
